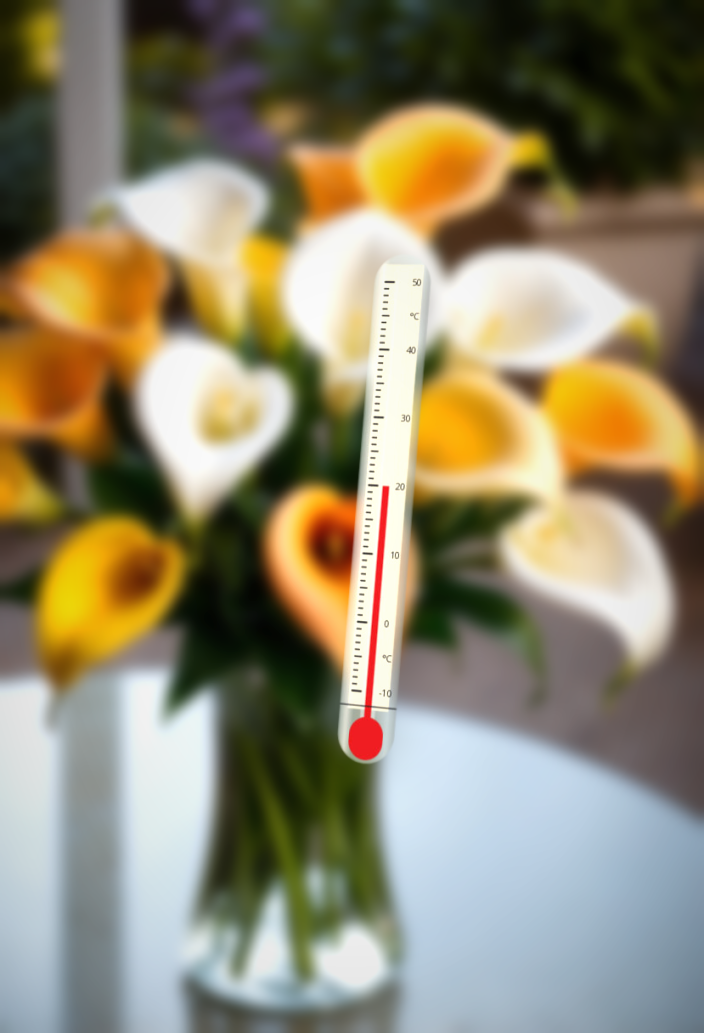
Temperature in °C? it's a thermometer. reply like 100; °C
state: 20; °C
